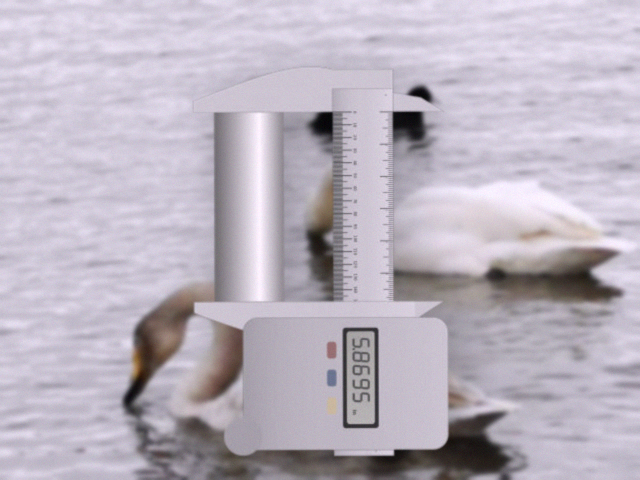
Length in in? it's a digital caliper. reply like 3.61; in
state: 5.8695; in
